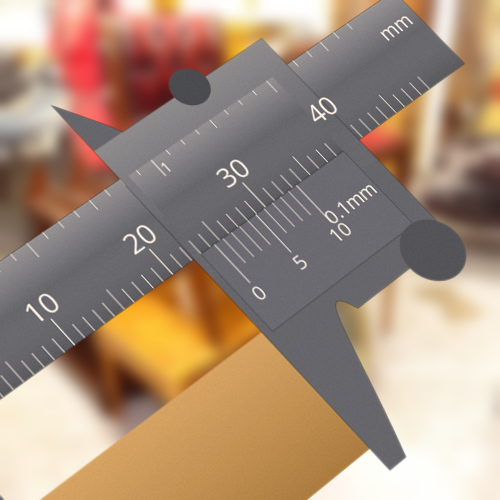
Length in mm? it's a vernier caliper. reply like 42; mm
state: 24.4; mm
